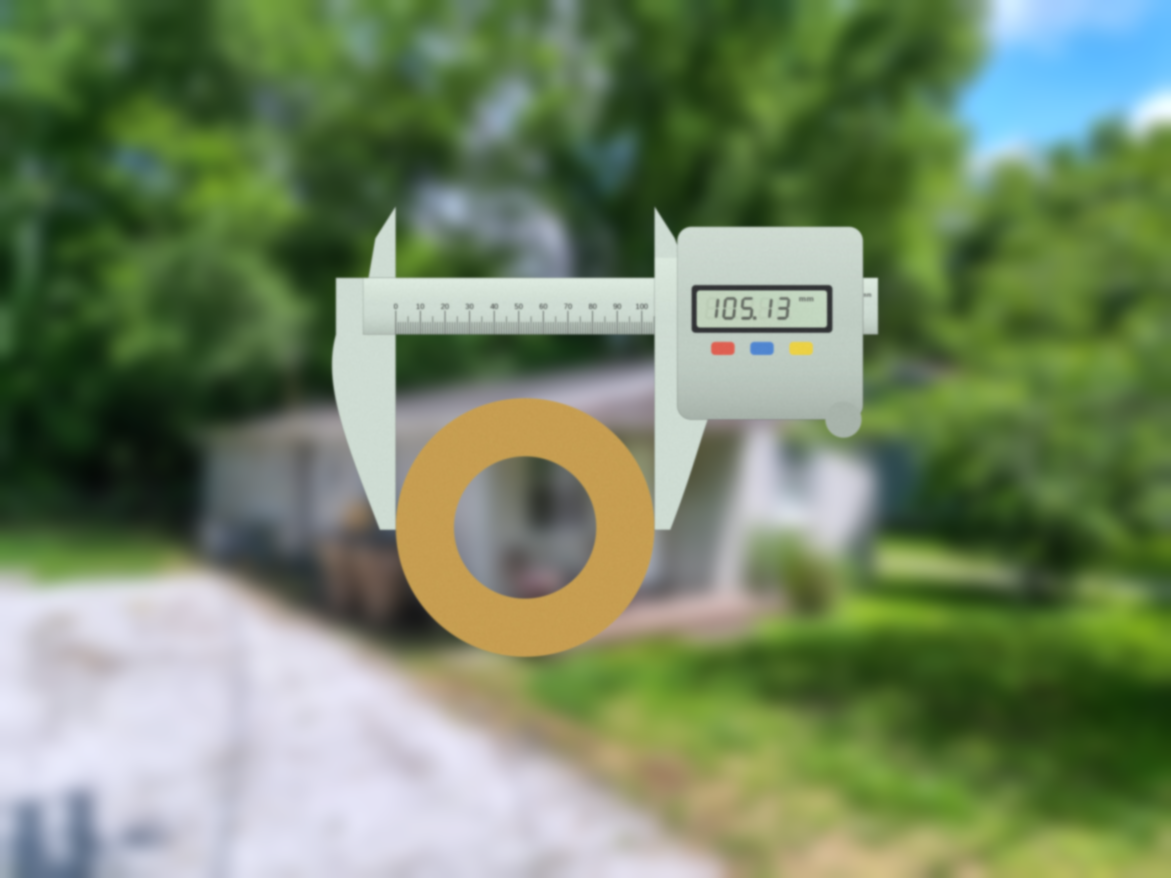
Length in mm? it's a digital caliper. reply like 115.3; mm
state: 105.13; mm
